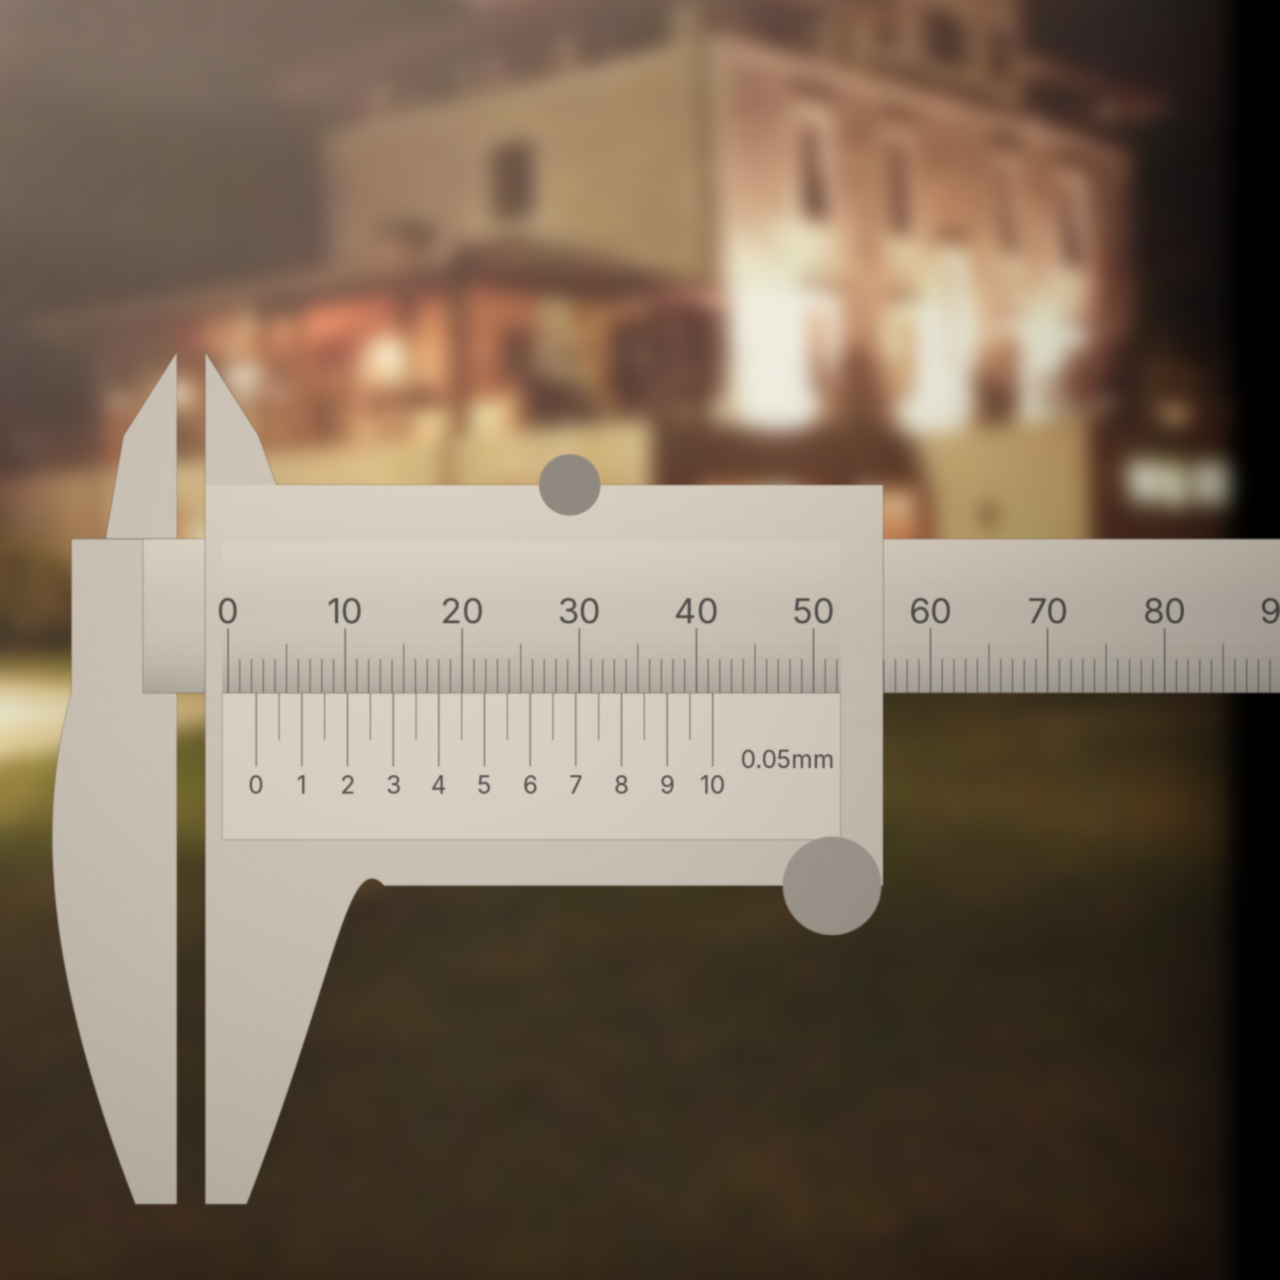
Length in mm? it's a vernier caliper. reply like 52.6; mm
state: 2.4; mm
